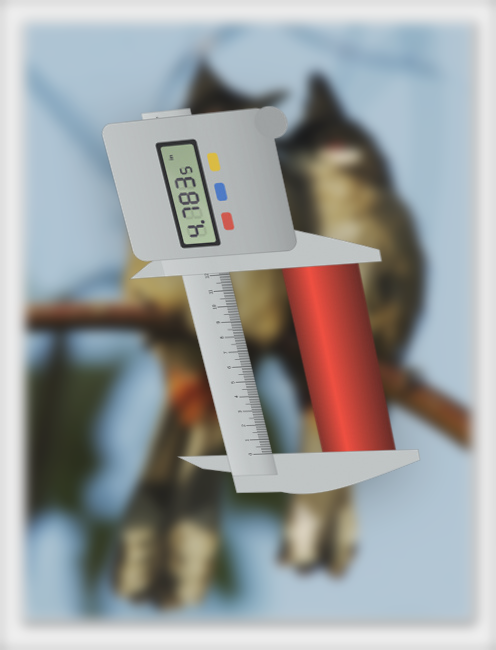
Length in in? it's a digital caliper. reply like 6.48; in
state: 4.7835; in
